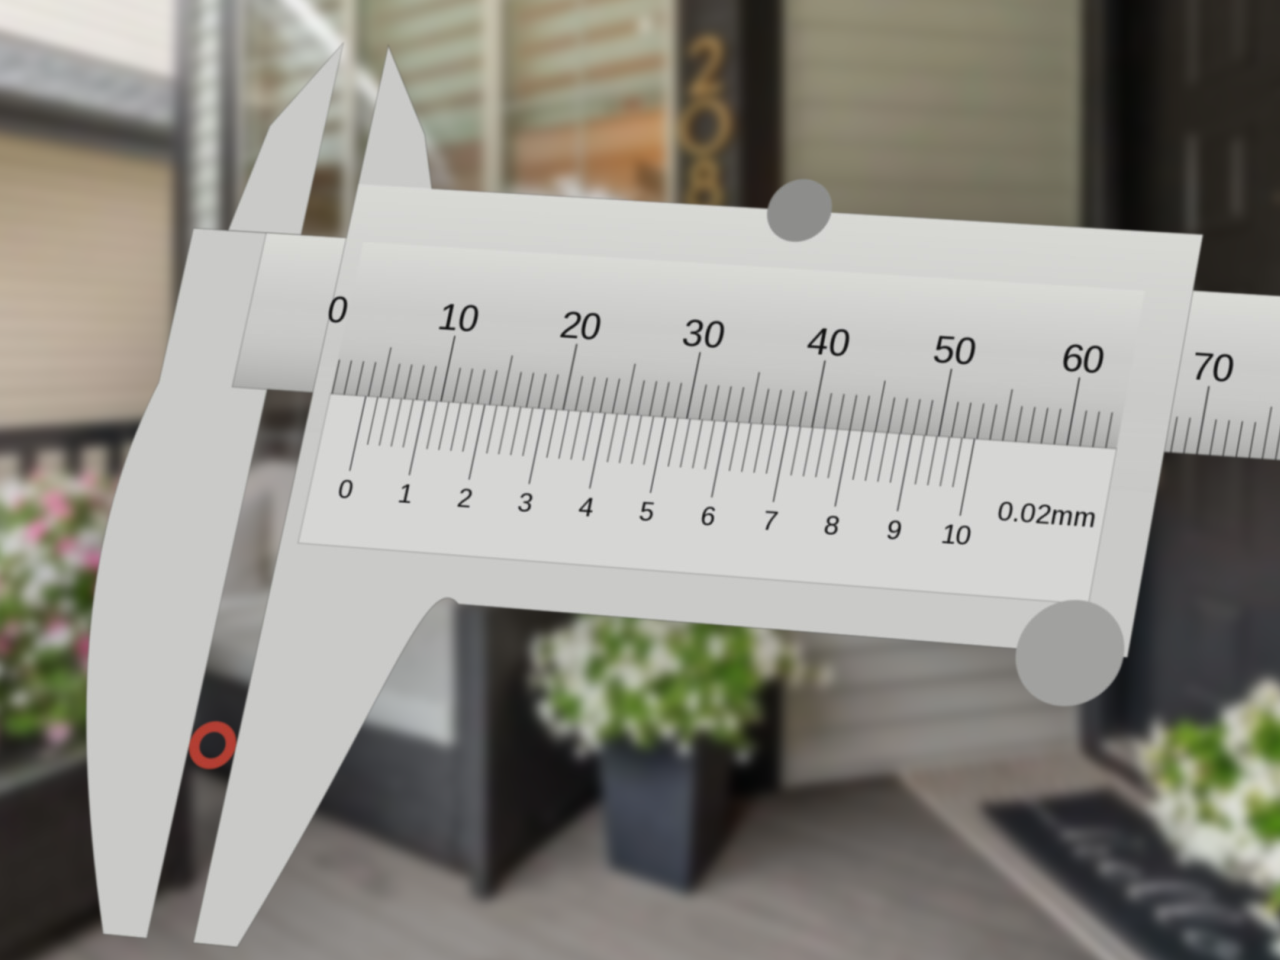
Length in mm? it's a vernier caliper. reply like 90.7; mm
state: 3.8; mm
